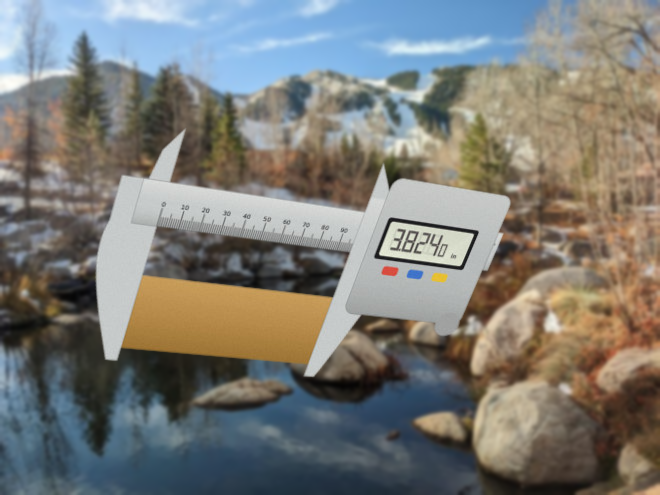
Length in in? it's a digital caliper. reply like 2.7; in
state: 3.8240; in
